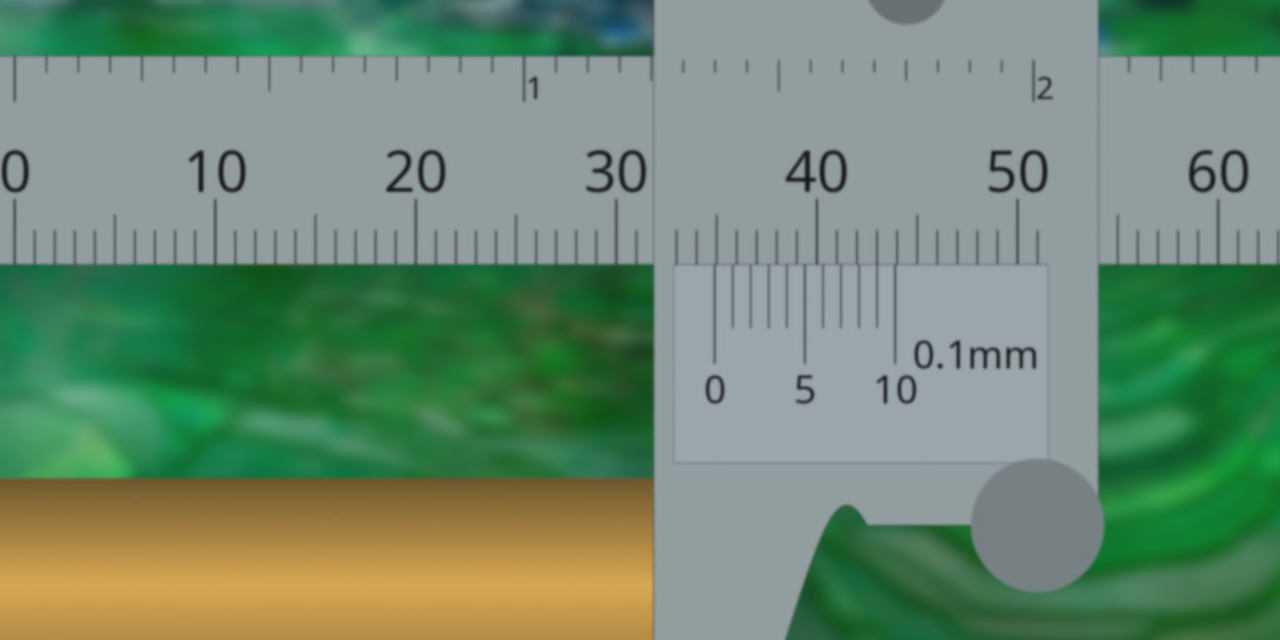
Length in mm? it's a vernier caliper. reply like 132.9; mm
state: 34.9; mm
